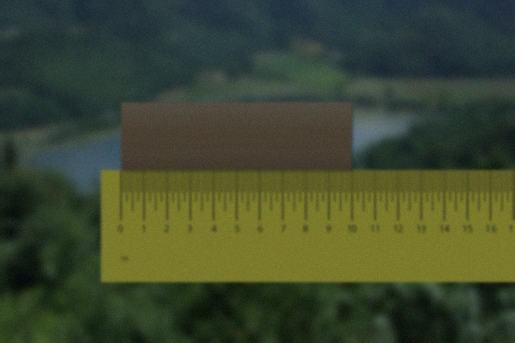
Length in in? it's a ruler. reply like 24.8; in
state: 10; in
